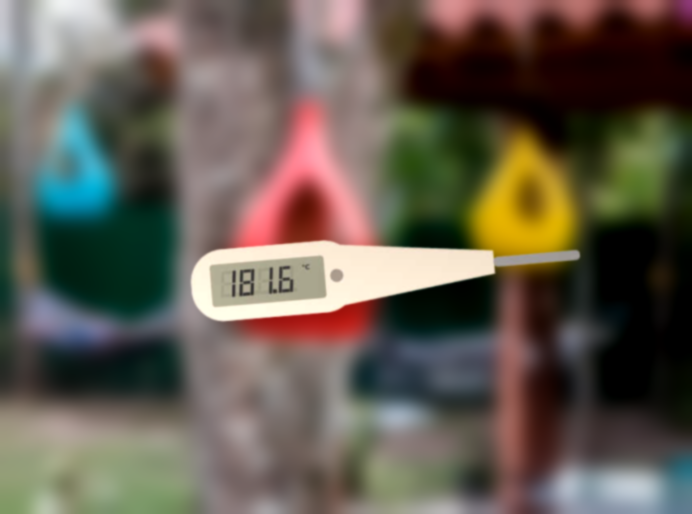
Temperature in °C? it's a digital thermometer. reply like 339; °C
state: 181.6; °C
